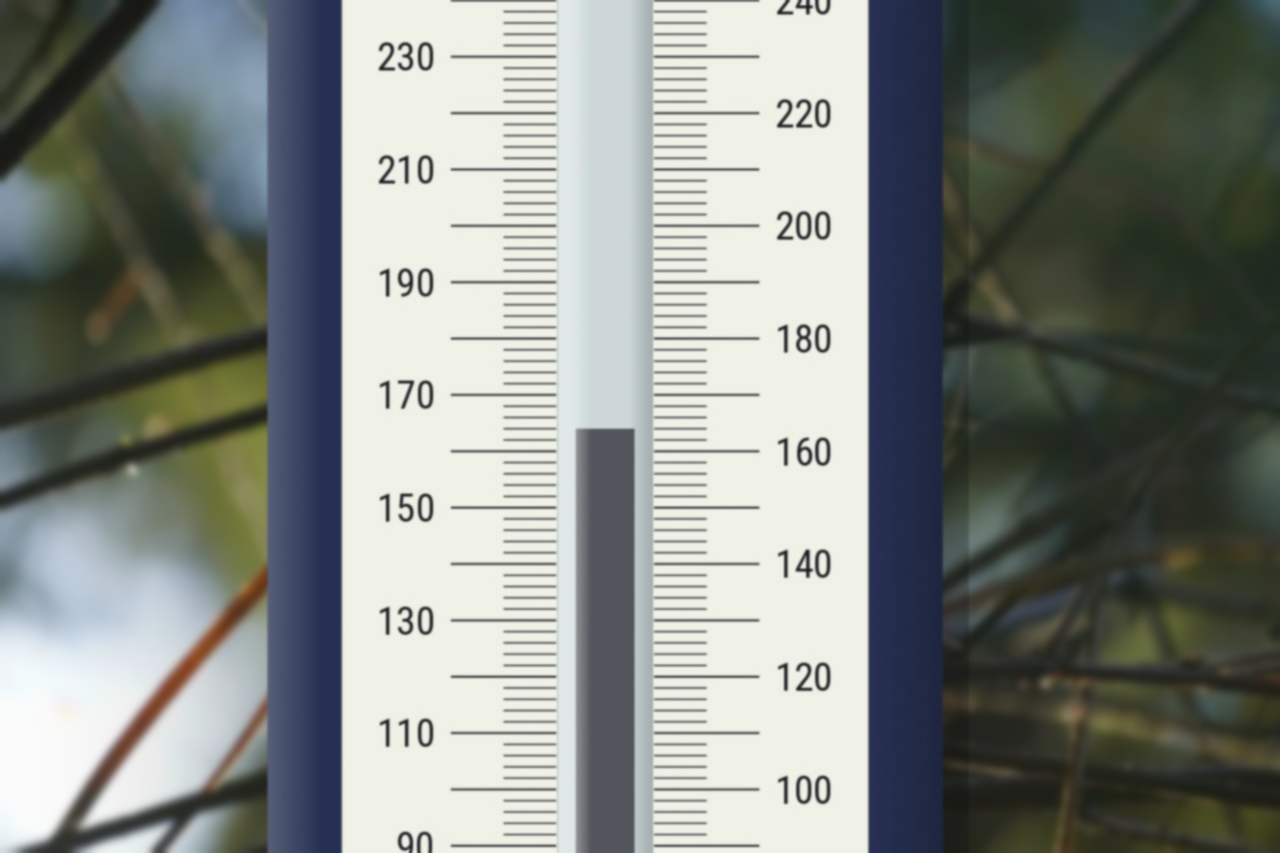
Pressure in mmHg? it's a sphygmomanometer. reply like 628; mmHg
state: 164; mmHg
